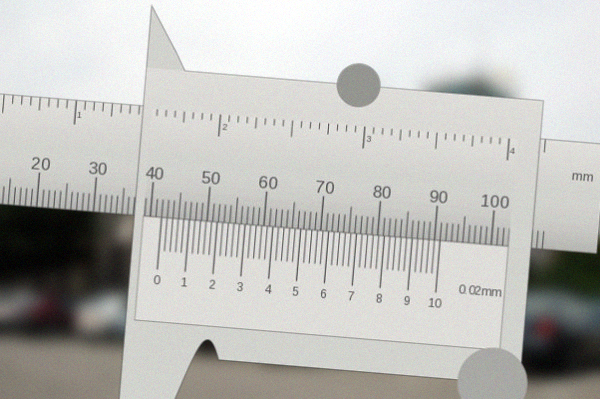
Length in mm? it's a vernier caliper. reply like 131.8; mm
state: 42.0; mm
